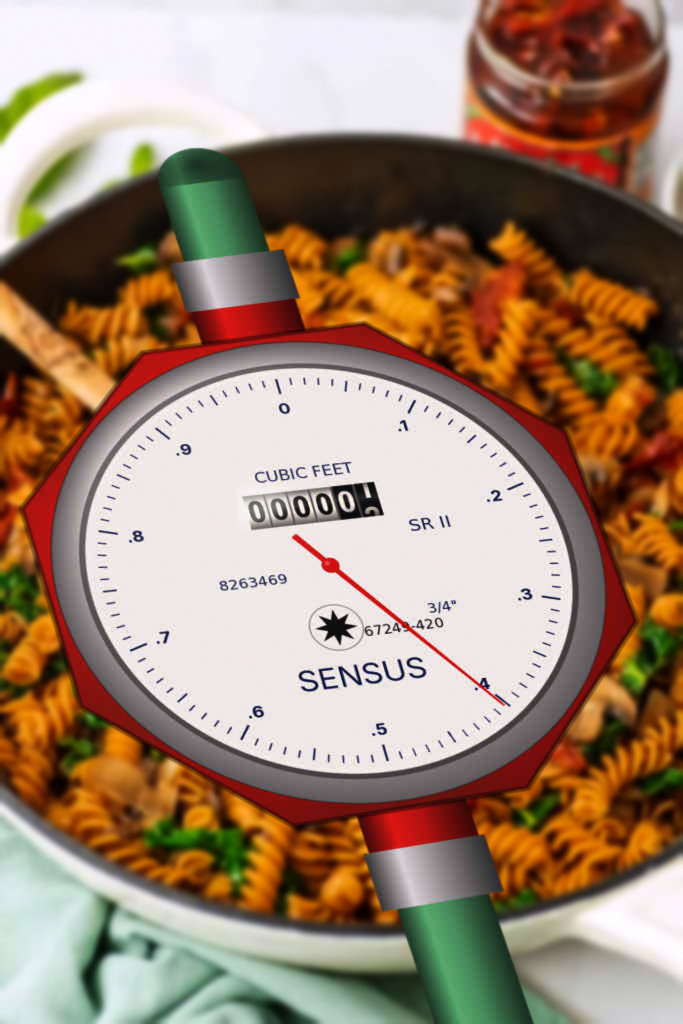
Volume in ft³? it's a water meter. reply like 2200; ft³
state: 1.40; ft³
